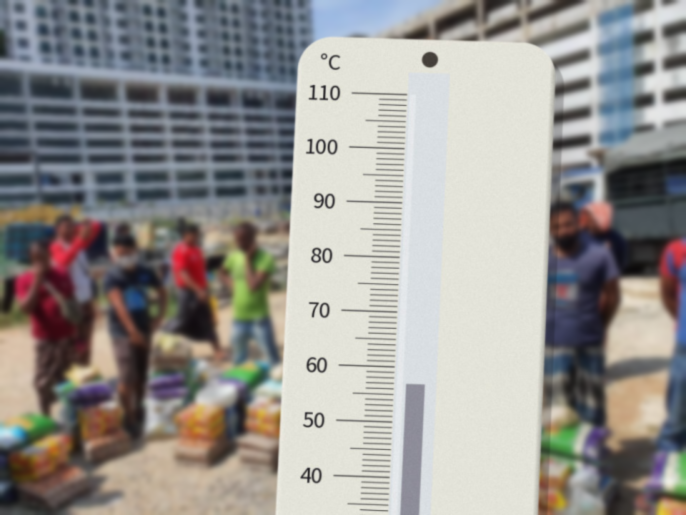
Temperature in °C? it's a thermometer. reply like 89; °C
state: 57; °C
